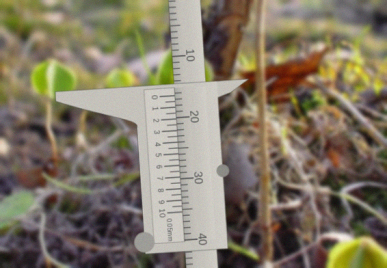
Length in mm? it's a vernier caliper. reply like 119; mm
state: 16.4; mm
